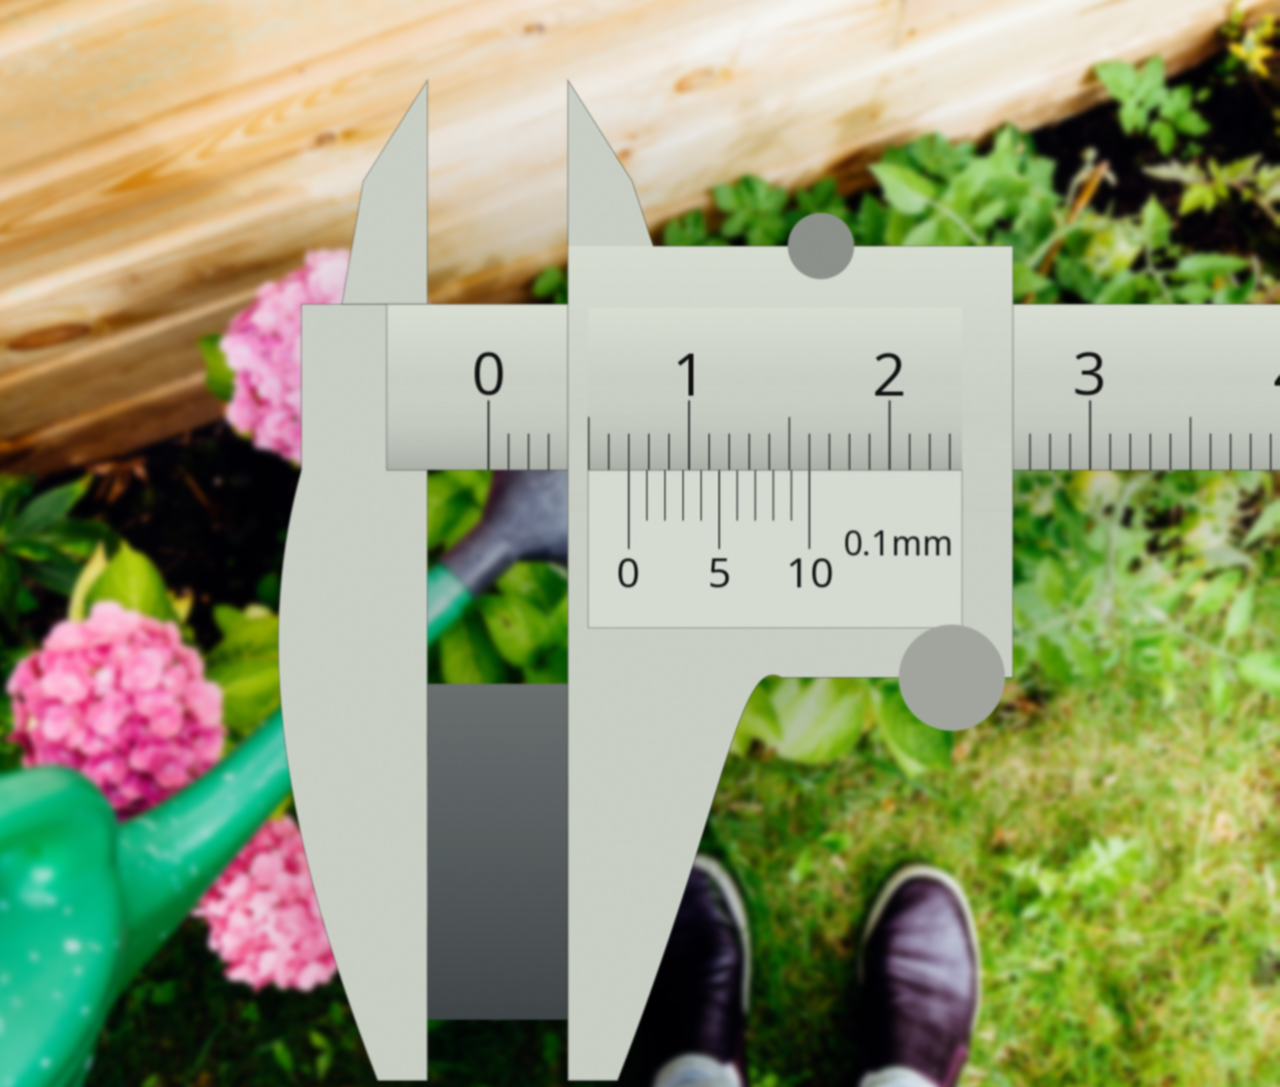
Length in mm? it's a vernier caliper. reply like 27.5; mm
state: 7.0; mm
